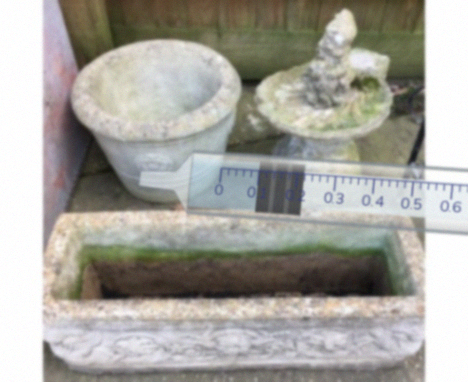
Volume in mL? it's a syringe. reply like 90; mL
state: 0.1; mL
